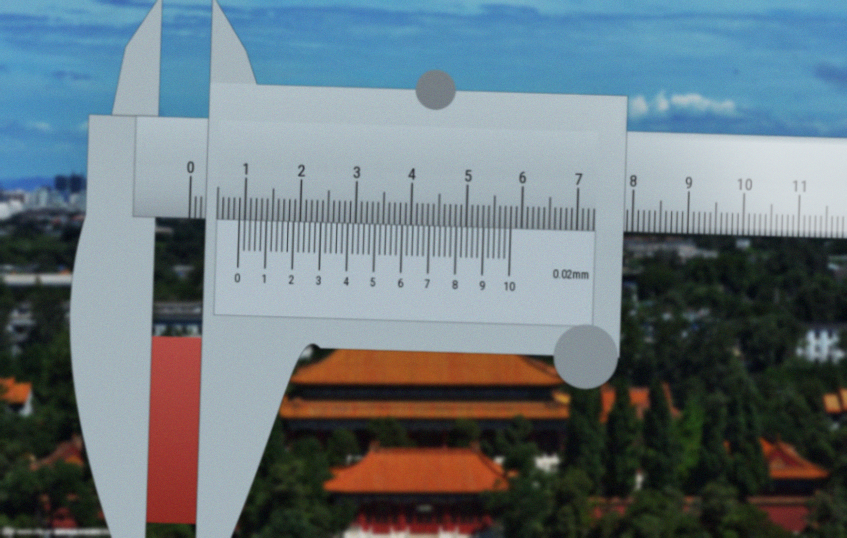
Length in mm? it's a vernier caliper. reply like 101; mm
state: 9.0; mm
